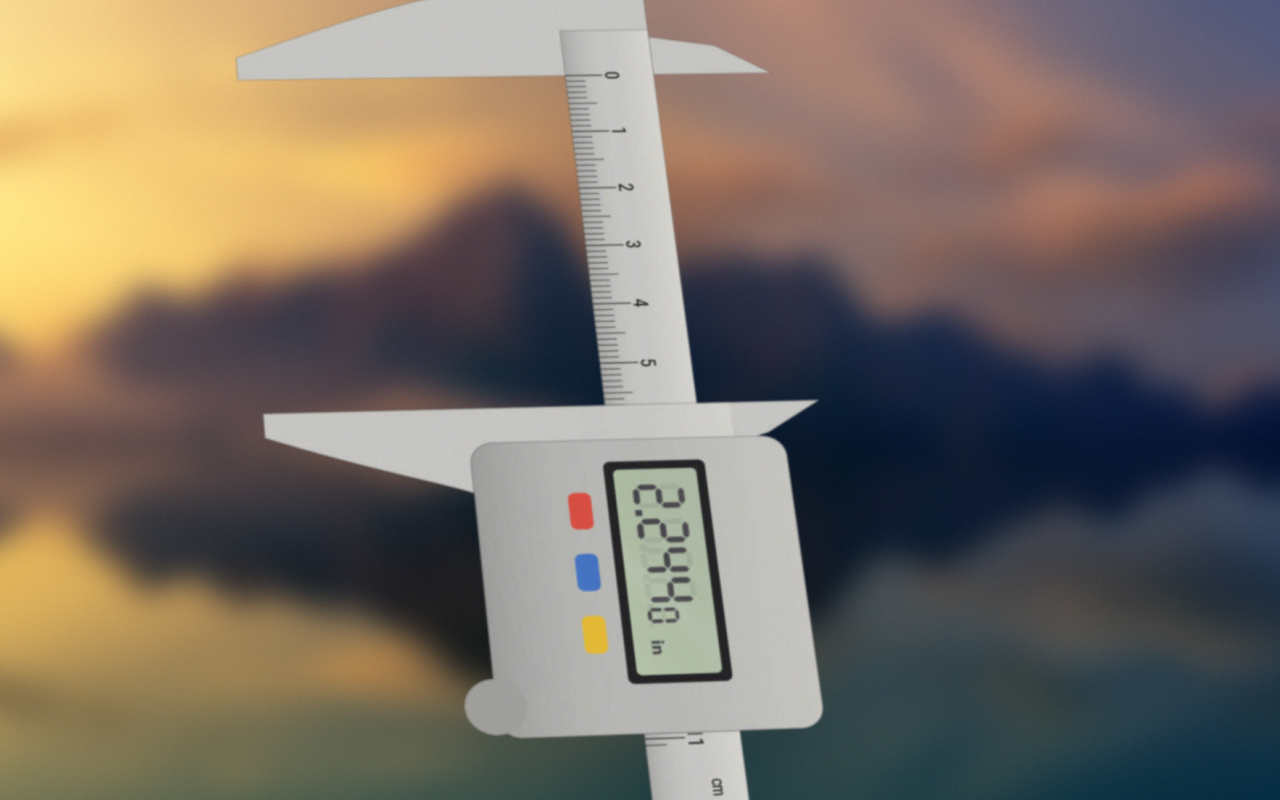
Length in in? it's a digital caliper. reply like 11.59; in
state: 2.2440; in
